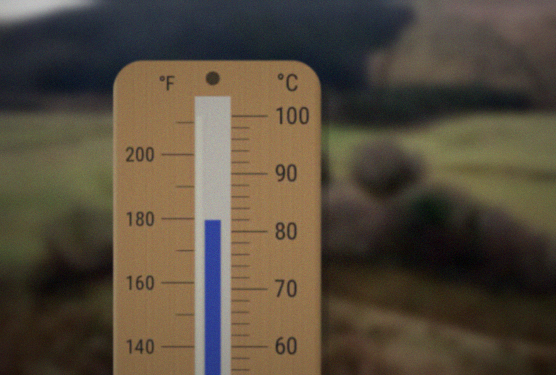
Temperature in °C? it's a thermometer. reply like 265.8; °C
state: 82; °C
